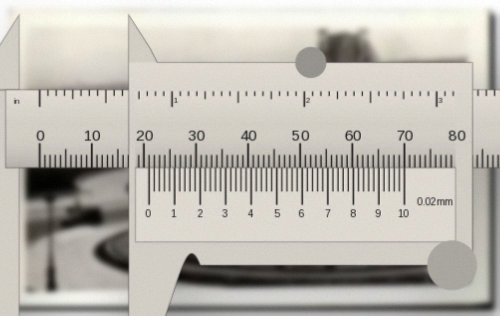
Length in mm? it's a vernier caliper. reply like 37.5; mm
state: 21.0; mm
